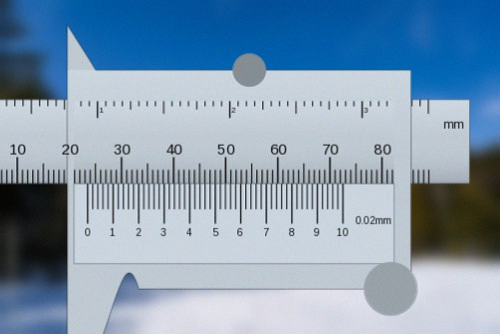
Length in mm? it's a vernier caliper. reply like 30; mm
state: 23.5; mm
